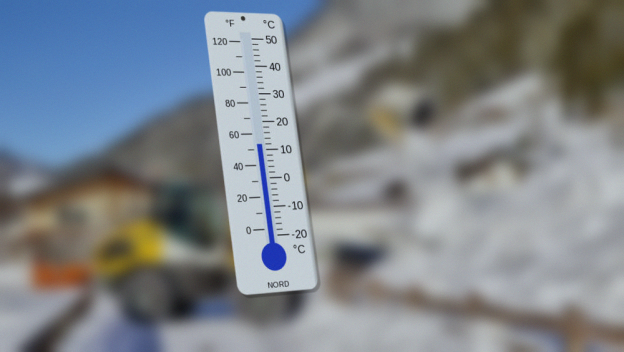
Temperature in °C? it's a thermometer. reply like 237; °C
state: 12; °C
